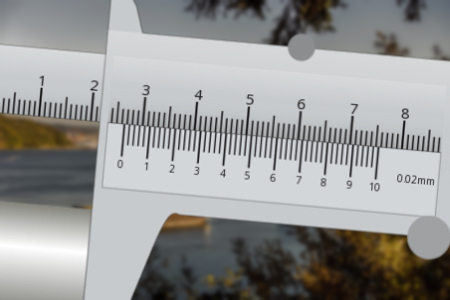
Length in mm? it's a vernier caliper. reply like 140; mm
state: 26.5; mm
